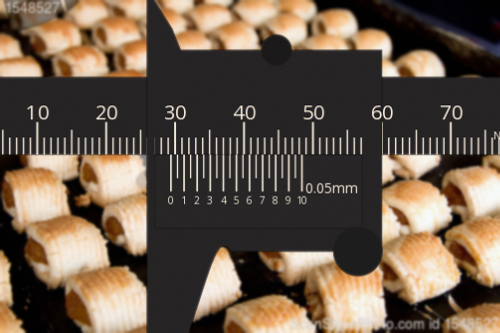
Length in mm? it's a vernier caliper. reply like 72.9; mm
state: 29.4; mm
